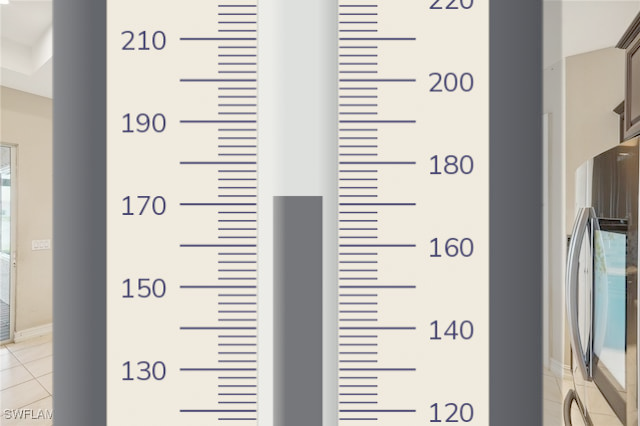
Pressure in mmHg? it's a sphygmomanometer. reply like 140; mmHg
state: 172; mmHg
